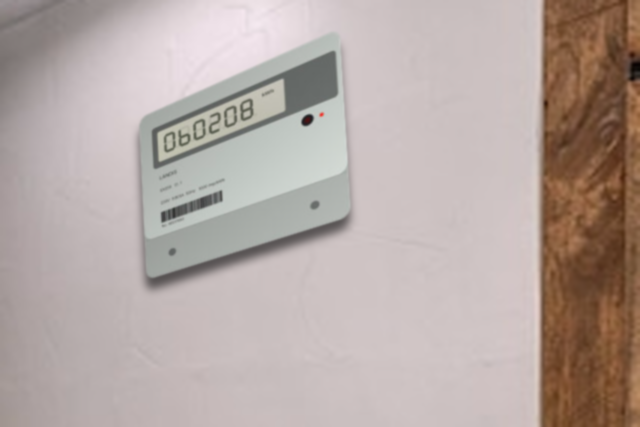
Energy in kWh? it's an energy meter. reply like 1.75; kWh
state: 60208; kWh
